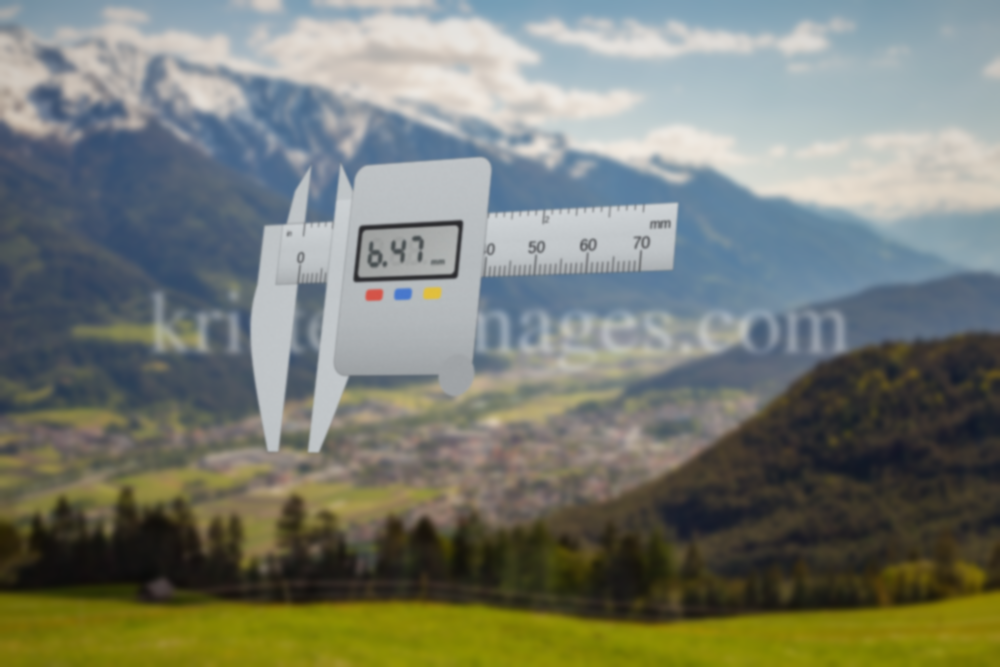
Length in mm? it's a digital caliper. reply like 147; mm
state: 6.47; mm
